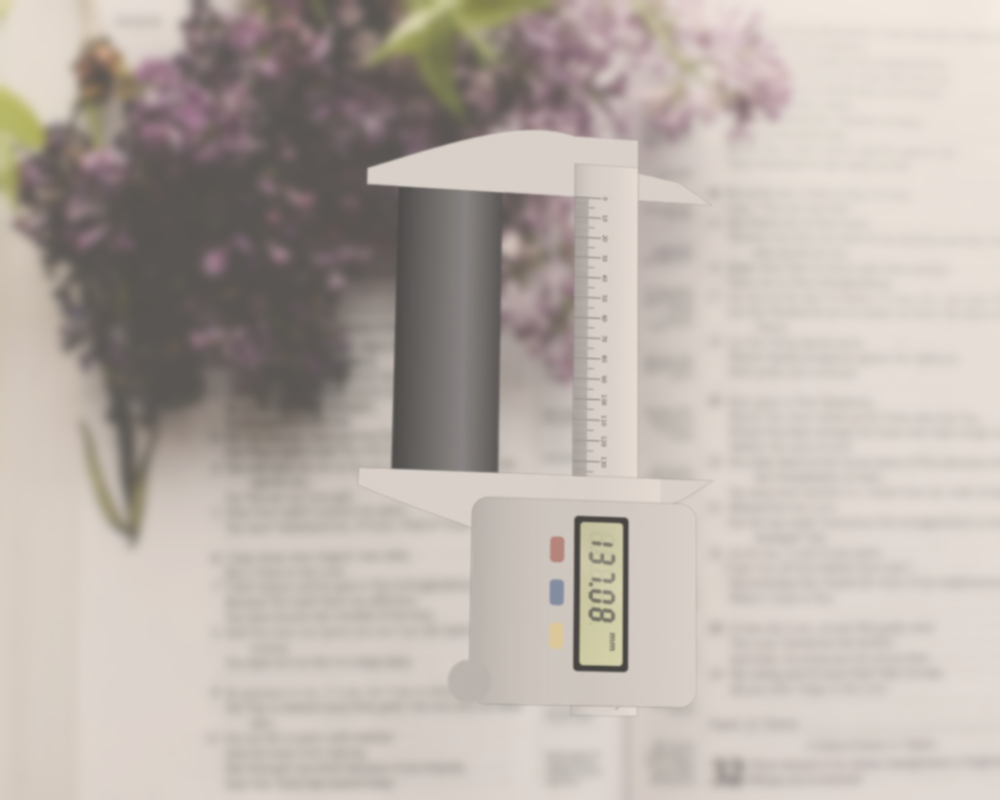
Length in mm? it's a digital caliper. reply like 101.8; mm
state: 137.08; mm
